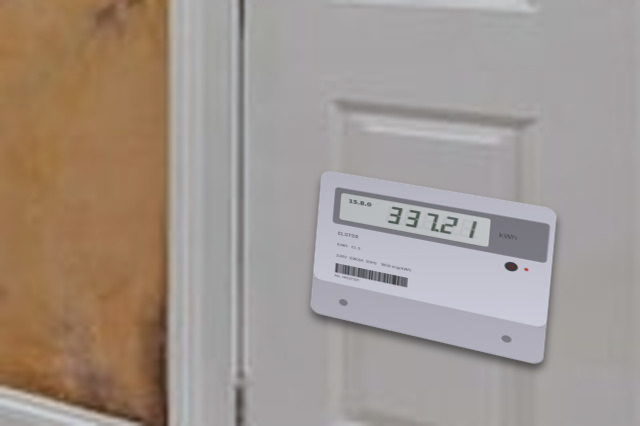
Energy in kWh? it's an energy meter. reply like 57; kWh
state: 337.21; kWh
